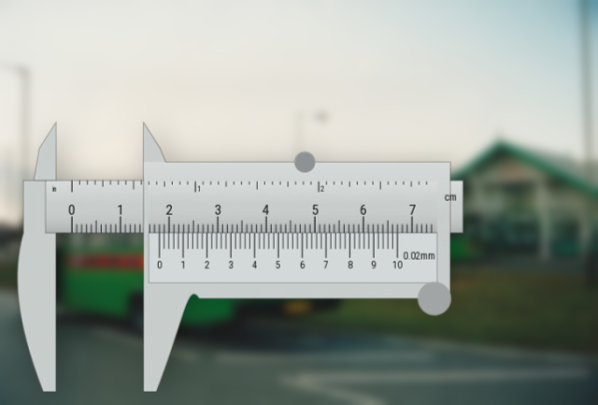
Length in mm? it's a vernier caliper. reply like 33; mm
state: 18.0; mm
